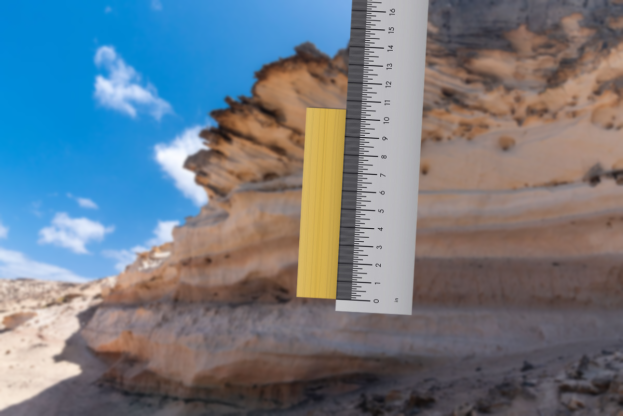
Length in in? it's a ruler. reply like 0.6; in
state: 10.5; in
